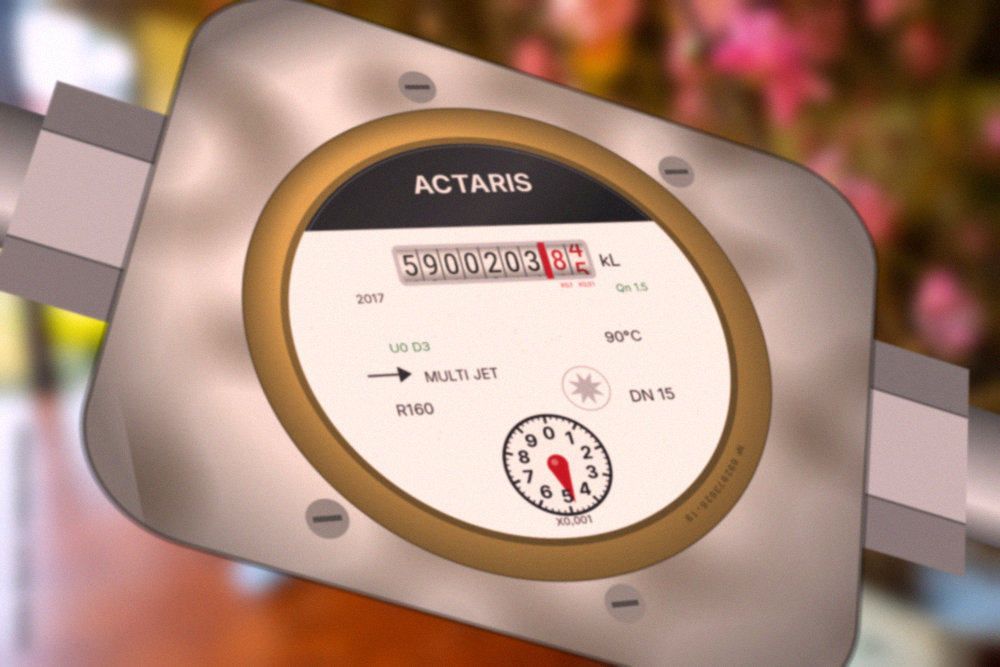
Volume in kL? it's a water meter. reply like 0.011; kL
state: 5900203.844; kL
